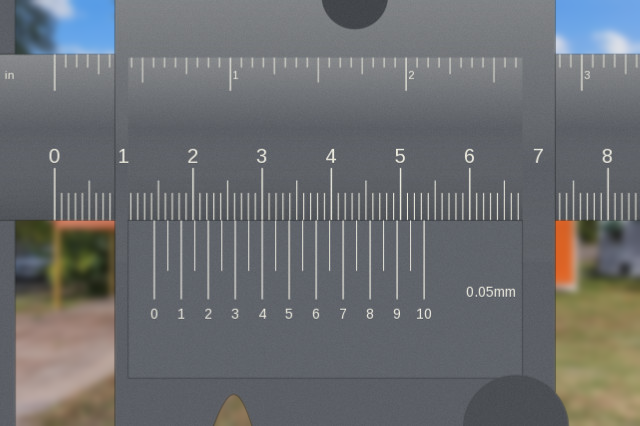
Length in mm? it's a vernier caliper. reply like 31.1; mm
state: 14.4; mm
